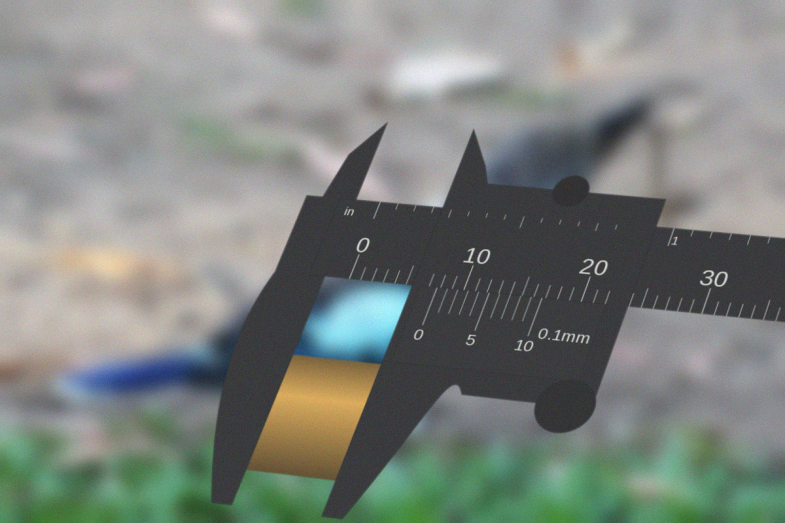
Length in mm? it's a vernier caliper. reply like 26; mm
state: 7.7; mm
